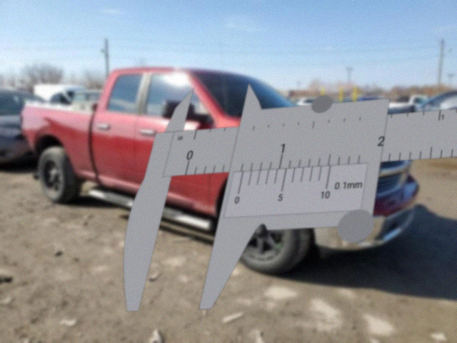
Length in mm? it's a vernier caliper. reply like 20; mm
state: 6.2; mm
